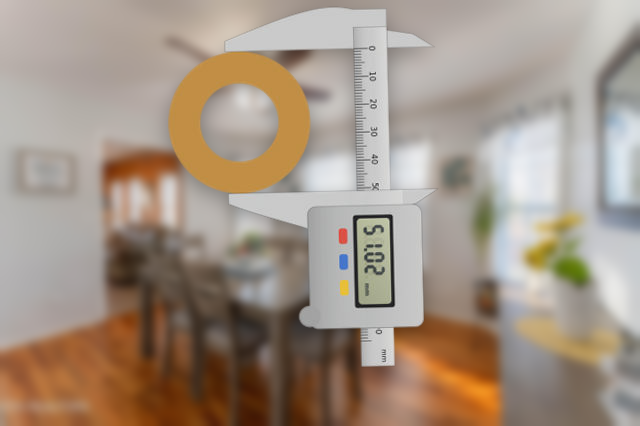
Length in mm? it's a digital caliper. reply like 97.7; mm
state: 51.02; mm
